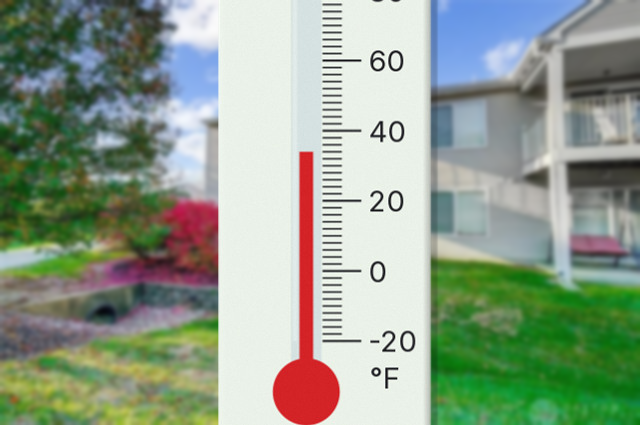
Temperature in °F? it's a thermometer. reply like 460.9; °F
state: 34; °F
